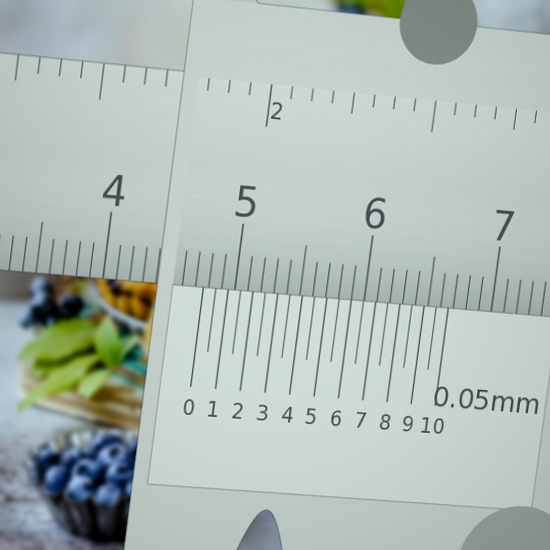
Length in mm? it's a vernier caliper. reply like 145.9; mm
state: 47.6; mm
